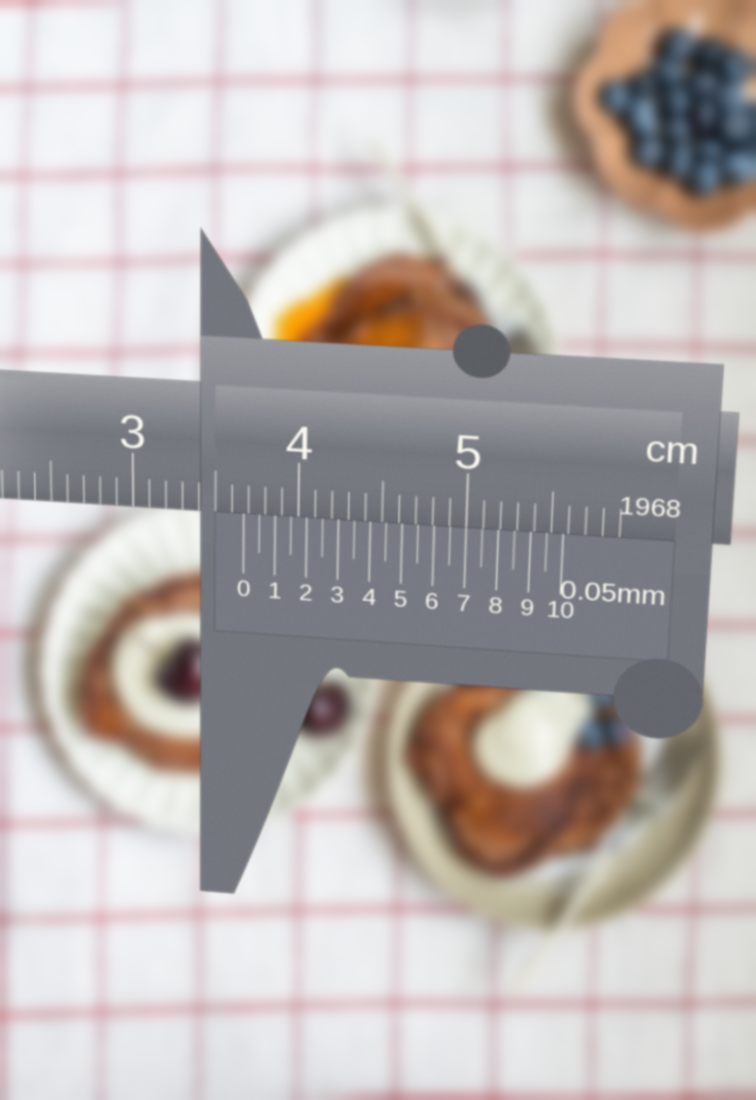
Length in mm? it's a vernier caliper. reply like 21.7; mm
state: 36.7; mm
